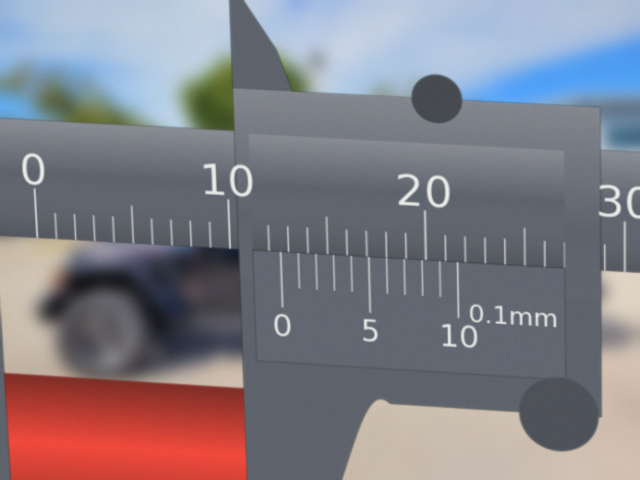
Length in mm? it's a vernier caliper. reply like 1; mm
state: 12.6; mm
